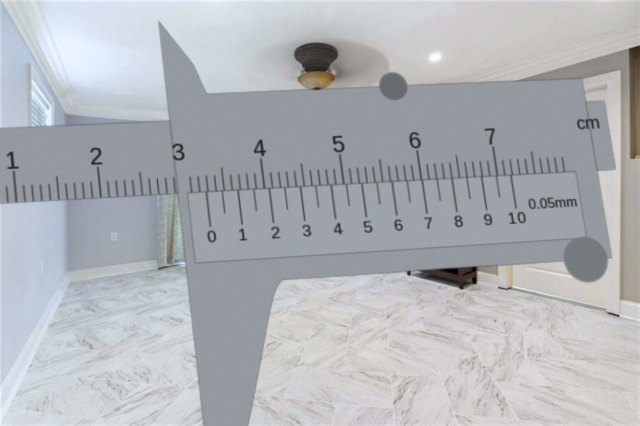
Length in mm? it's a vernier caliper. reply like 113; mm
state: 32.8; mm
